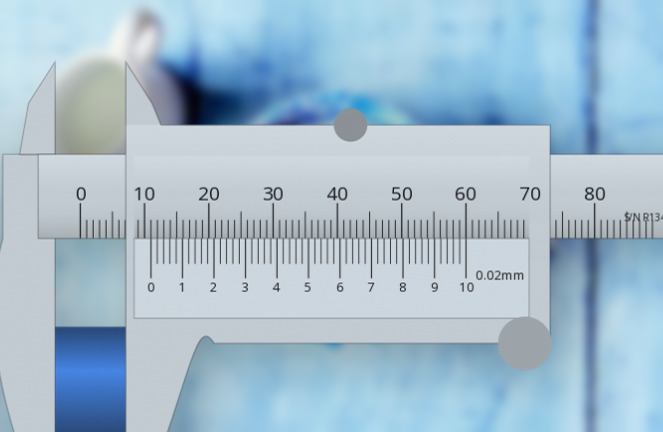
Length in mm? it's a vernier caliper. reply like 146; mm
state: 11.0; mm
